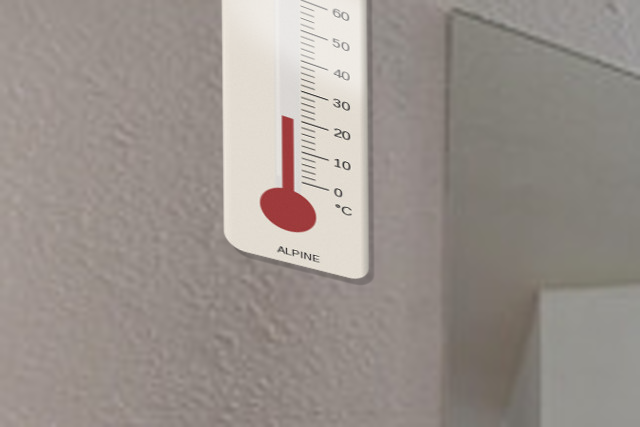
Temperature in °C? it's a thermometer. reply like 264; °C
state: 20; °C
